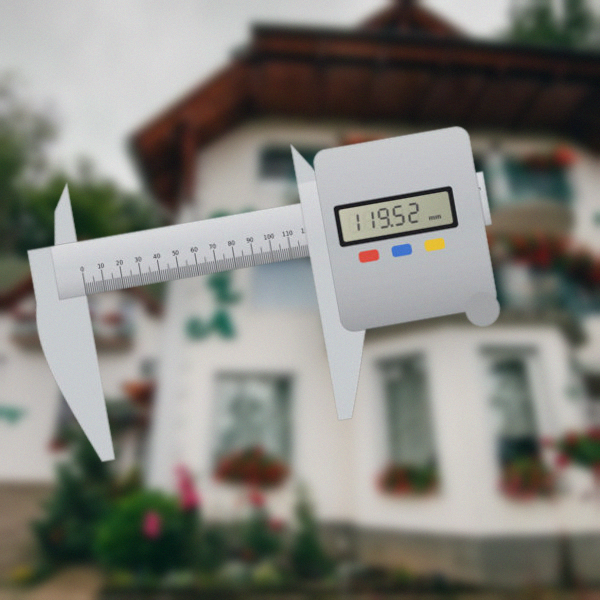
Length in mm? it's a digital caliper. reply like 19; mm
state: 119.52; mm
